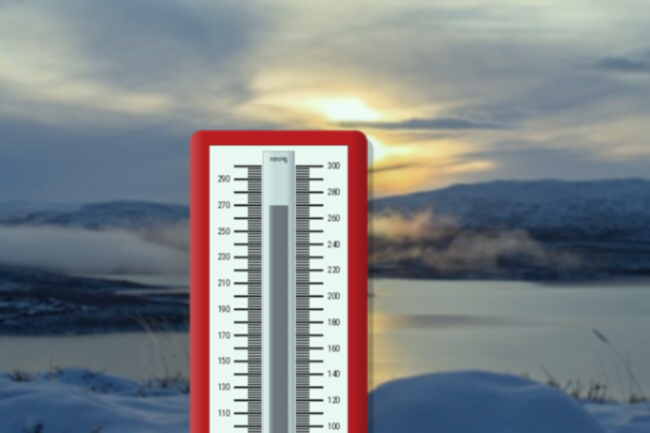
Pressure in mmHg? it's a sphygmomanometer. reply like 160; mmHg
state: 270; mmHg
